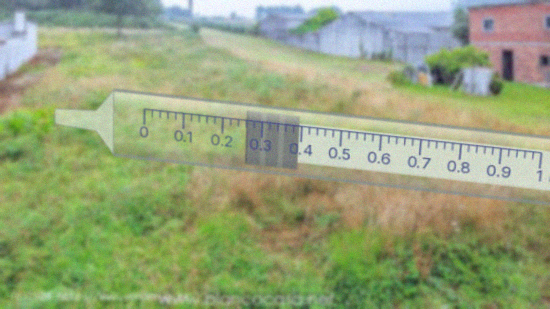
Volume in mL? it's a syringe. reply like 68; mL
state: 0.26; mL
